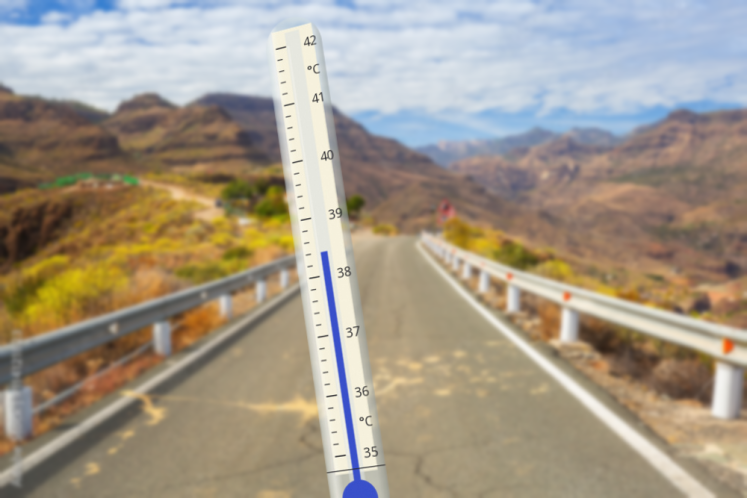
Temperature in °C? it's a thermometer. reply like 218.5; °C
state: 38.4; °C
